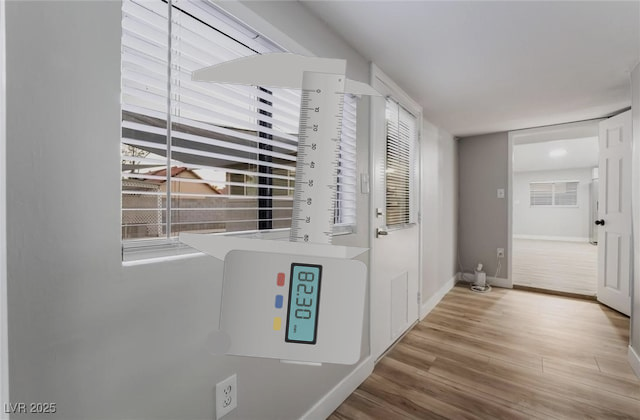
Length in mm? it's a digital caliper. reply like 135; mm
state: 82.30; mm
